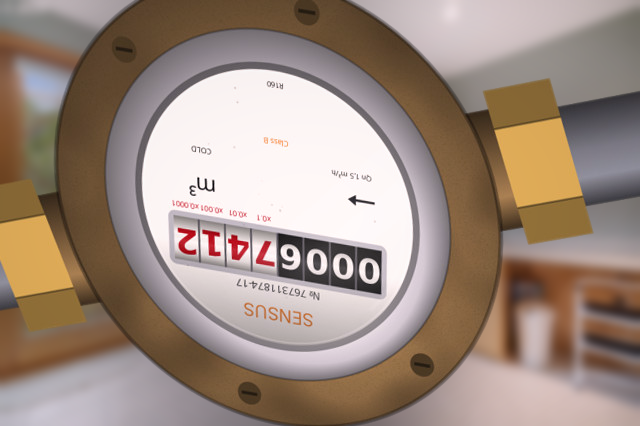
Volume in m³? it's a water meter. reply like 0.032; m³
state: 6.7412; m³
